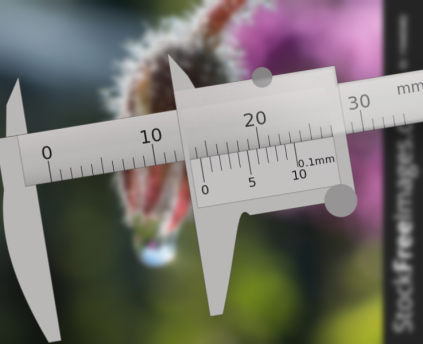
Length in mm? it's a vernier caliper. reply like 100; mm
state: 14.3; mm
